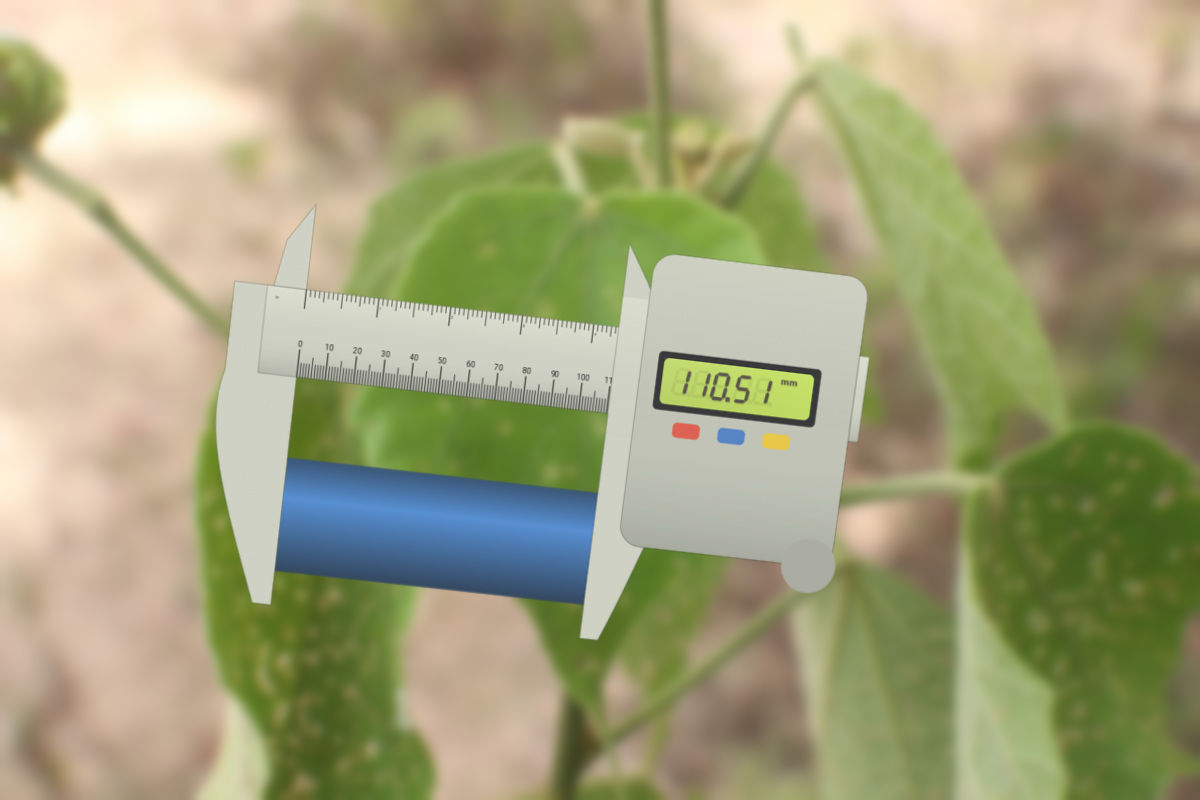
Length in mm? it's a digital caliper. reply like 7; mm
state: 110.51; mm
